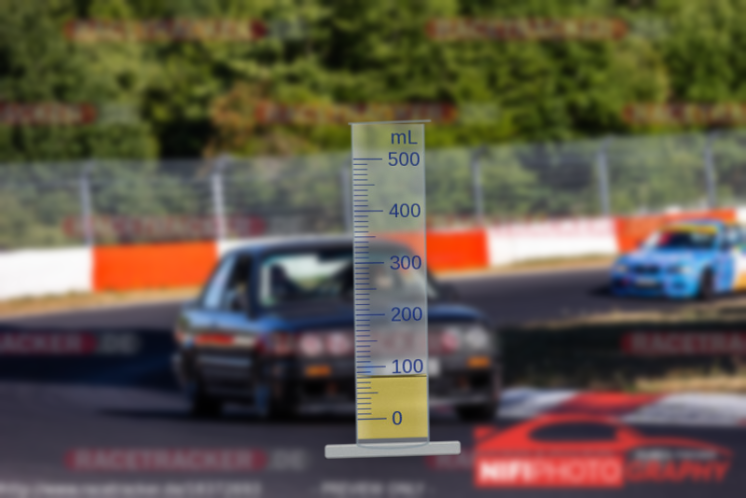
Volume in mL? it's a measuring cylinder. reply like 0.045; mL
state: 80; mL
